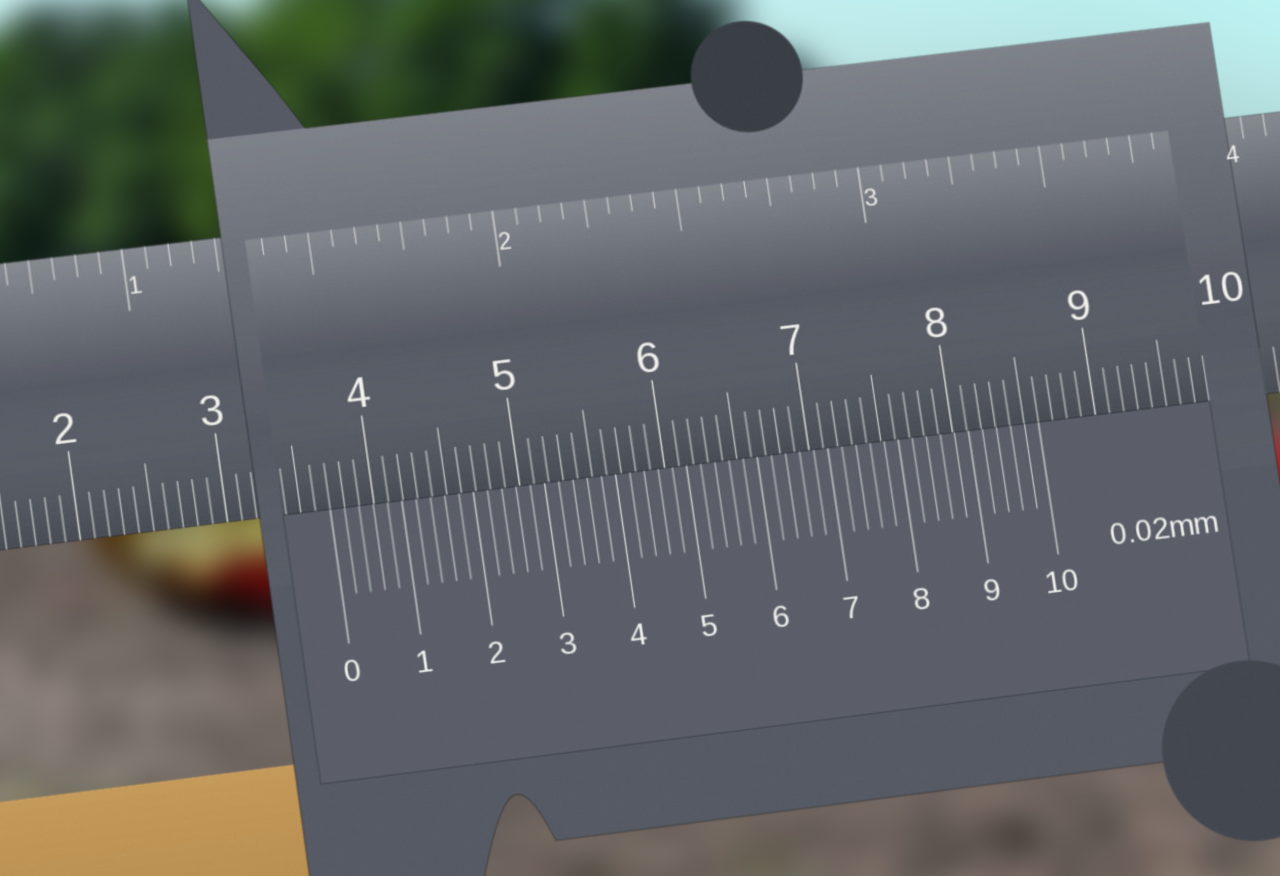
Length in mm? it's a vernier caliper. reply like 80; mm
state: 37.0; mm
